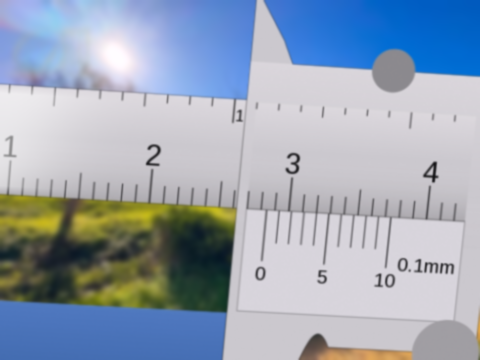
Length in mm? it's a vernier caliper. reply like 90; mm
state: 28.4; mm
